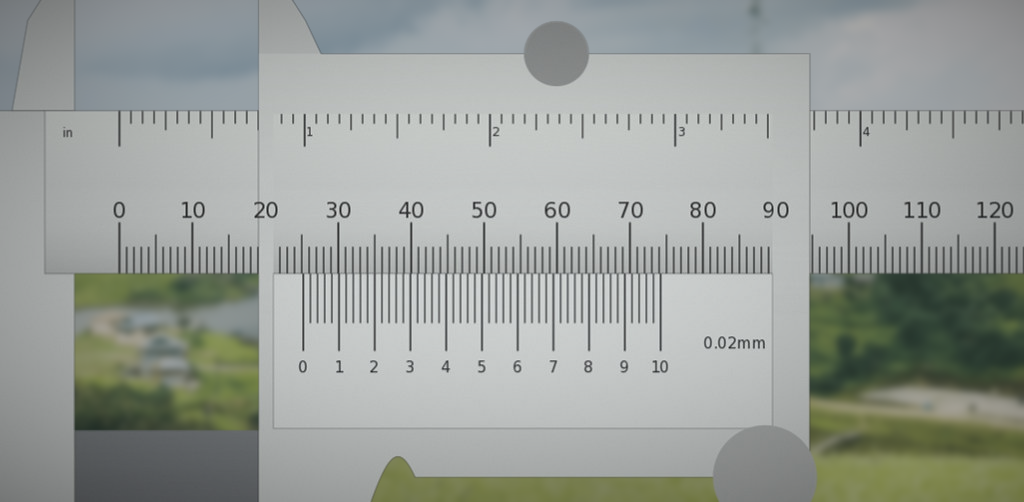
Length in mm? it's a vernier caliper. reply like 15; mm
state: 25.2; mm
